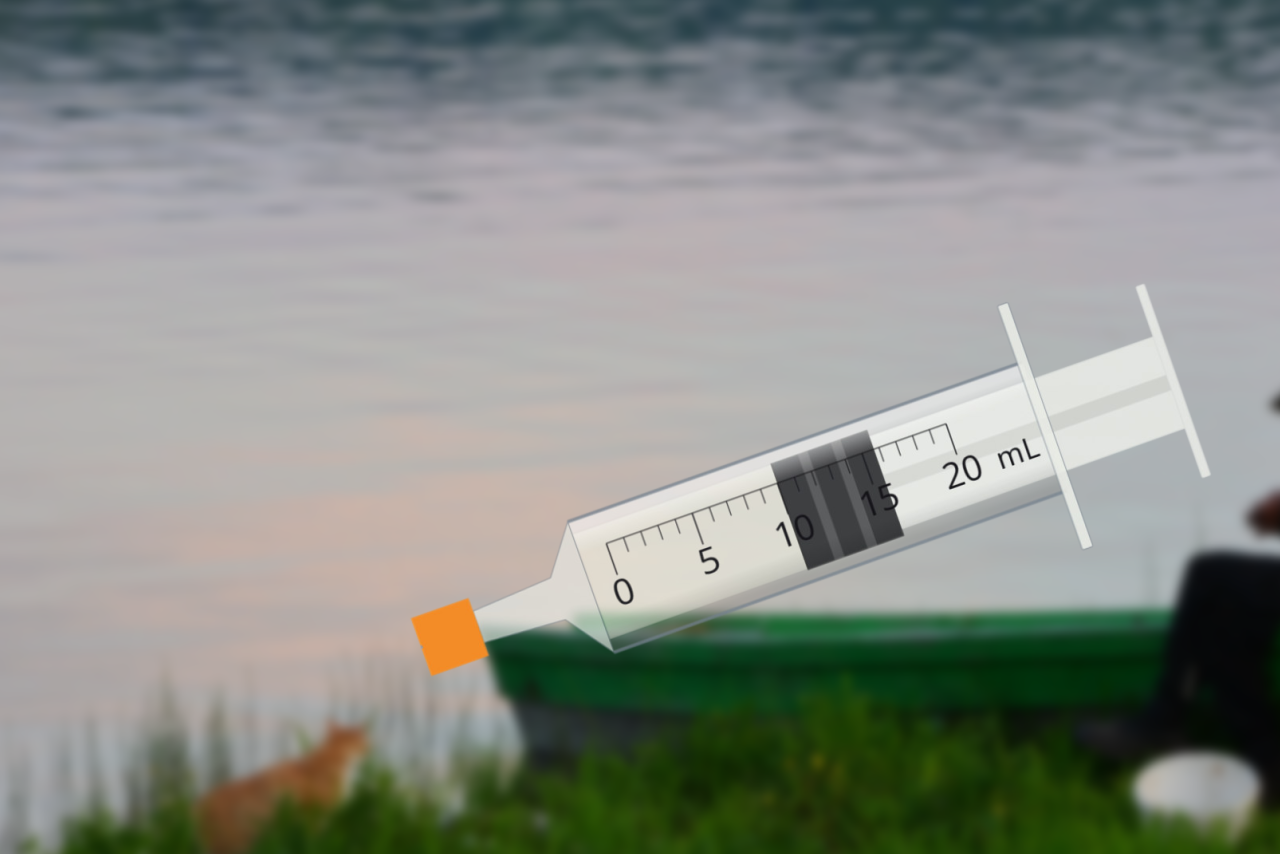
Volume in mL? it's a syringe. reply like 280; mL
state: 10; mL
